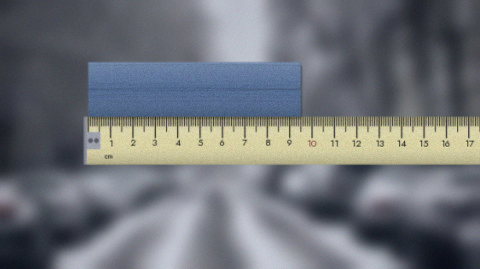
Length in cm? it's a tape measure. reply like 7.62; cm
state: 9.5; cm
